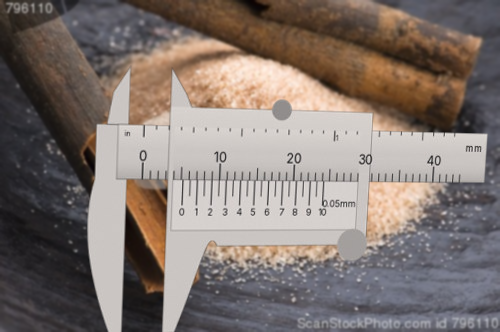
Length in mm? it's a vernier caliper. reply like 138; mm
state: 5.2; mm
